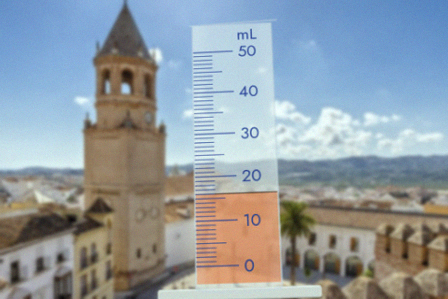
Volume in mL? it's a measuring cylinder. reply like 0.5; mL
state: 16; mL
